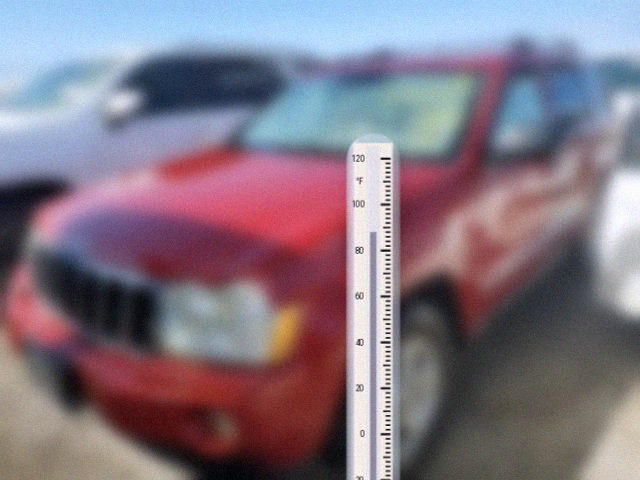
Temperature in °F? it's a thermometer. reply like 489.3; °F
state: 88; °F
